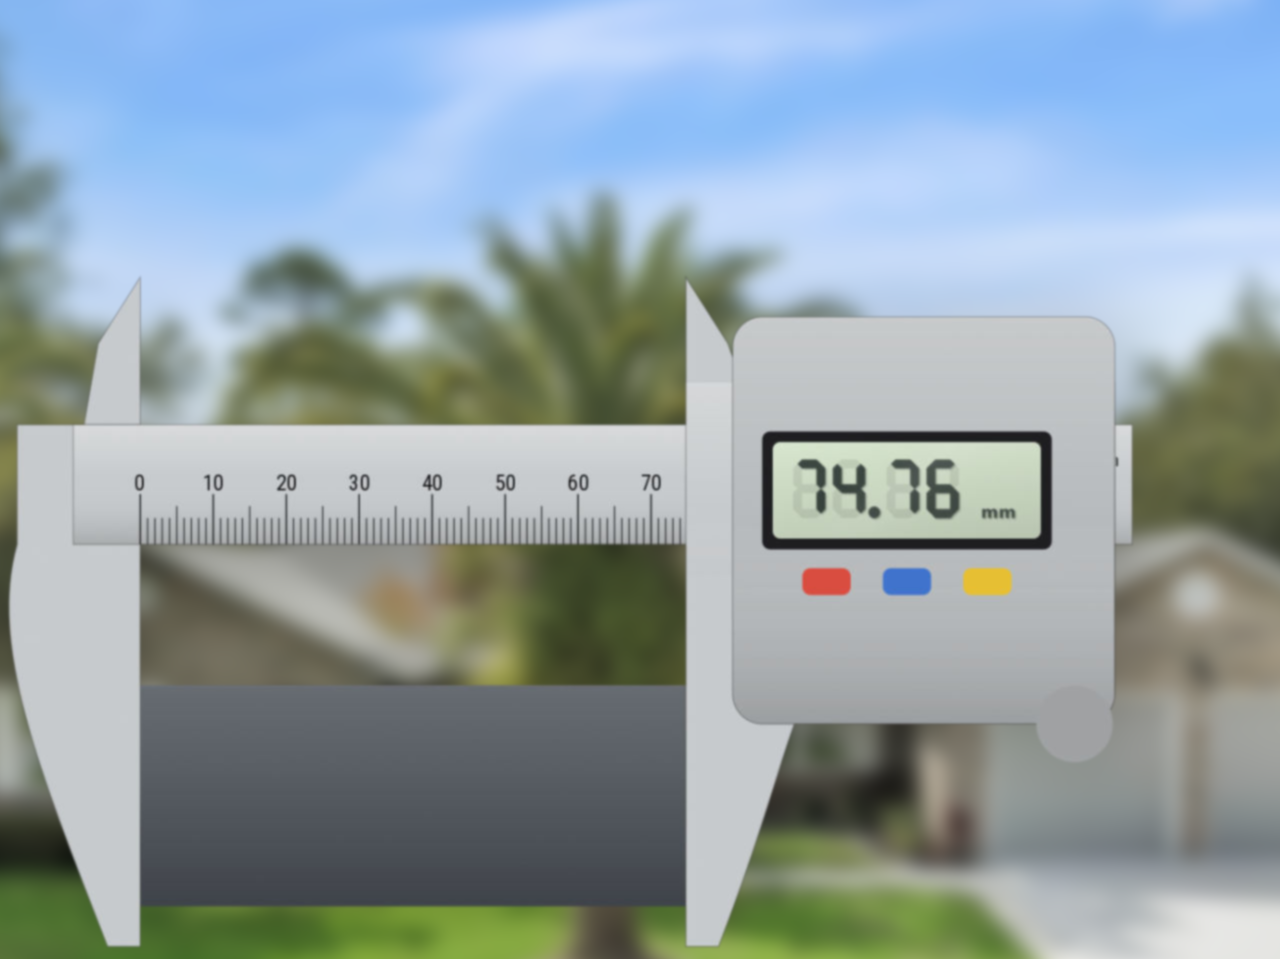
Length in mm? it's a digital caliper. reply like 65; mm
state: 74.76; mm
